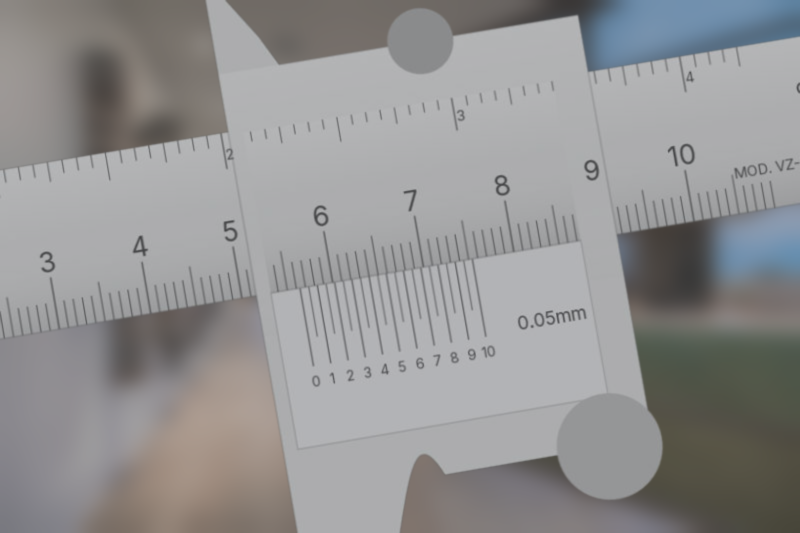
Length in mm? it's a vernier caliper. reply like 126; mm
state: 56.4; mm
